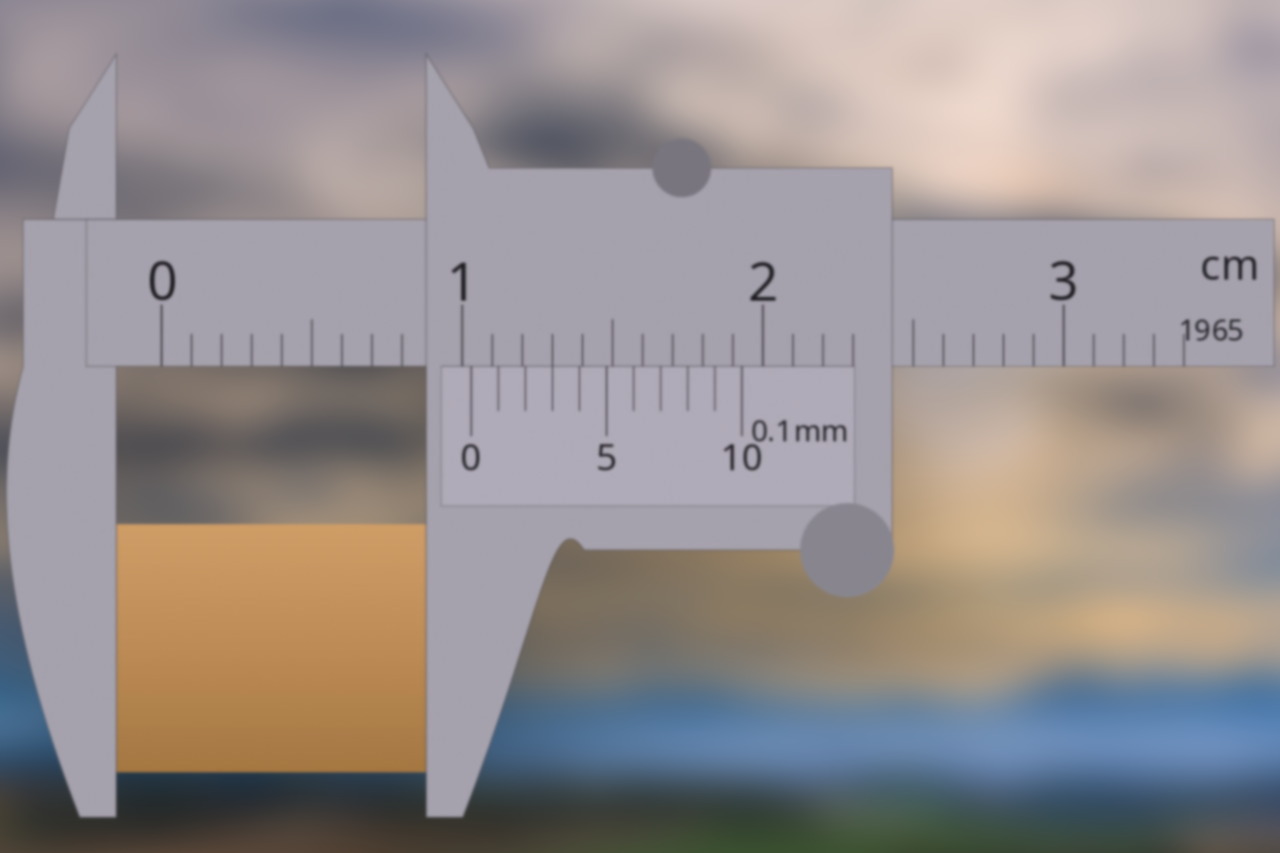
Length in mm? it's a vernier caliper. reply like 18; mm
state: 10.3; mm
